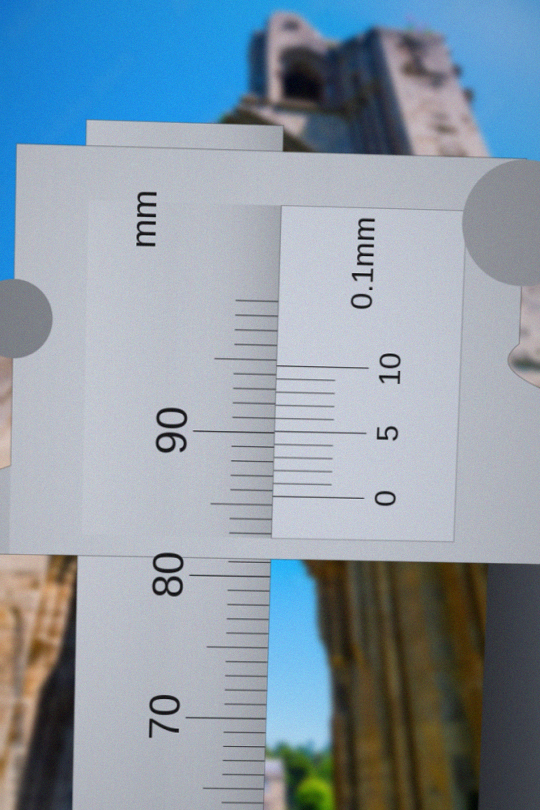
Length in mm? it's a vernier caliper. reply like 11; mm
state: 85.6; mm
